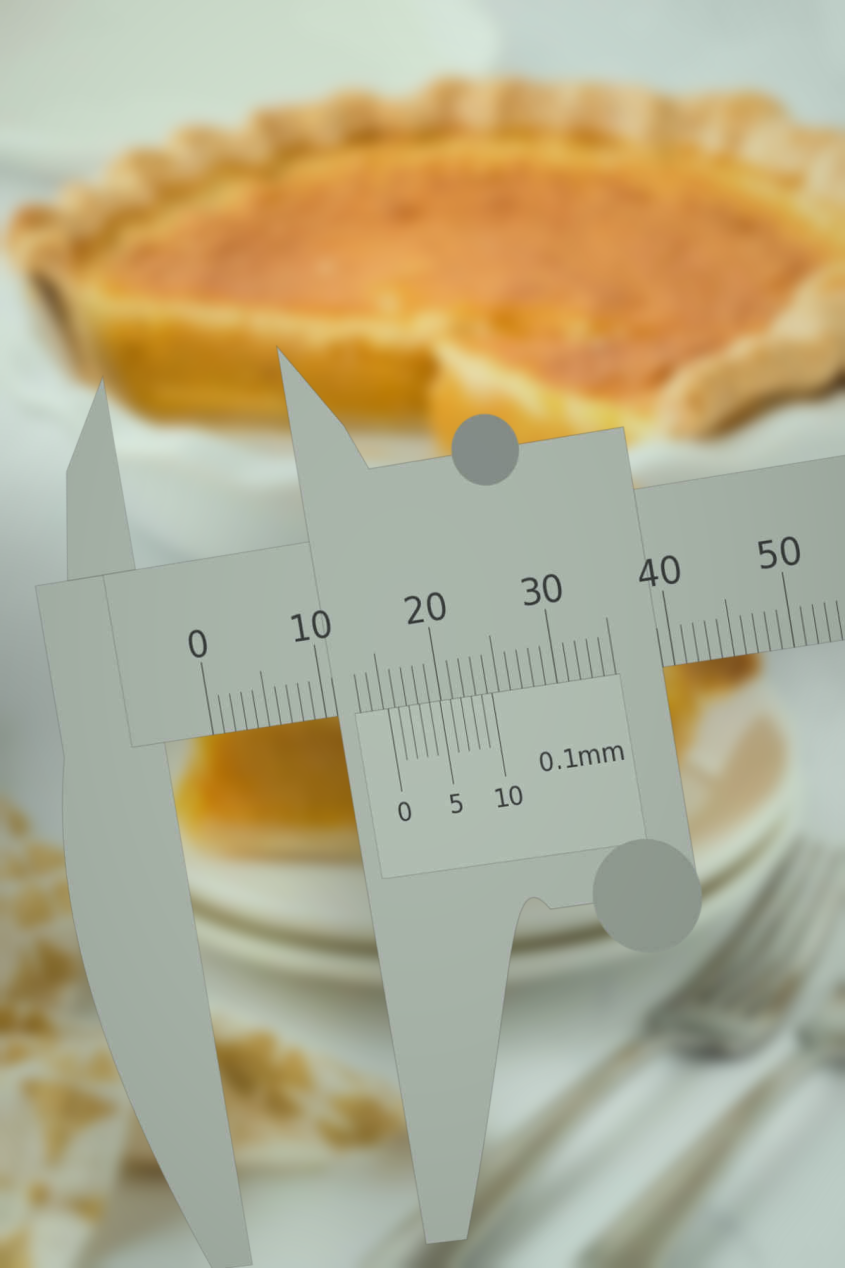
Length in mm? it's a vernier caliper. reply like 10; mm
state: 15.4; mm
